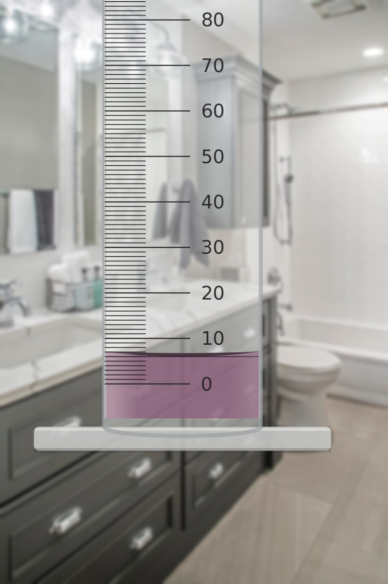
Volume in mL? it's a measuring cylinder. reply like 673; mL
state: 6; mL
